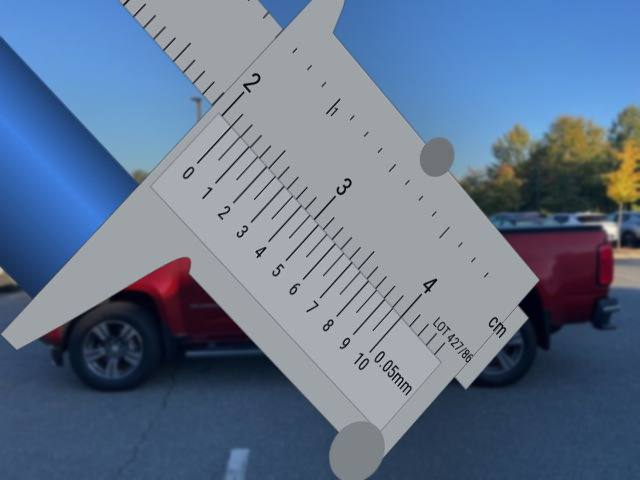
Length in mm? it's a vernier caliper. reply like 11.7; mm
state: 21.0; mm
